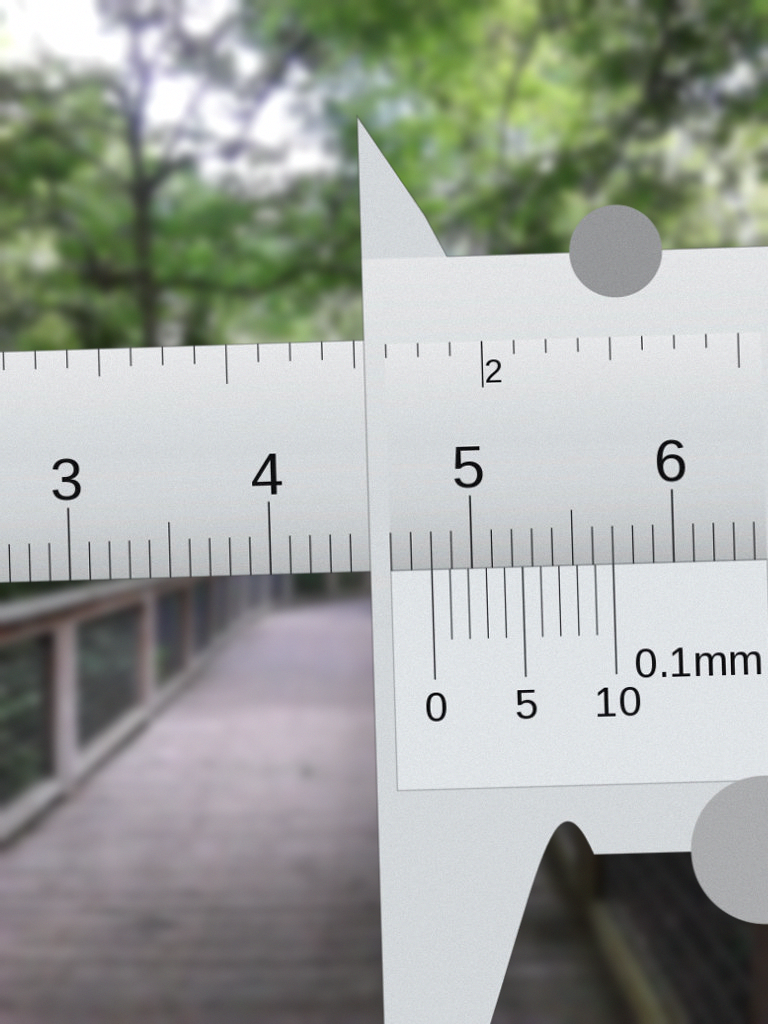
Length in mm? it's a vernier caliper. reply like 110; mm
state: 48.0; mm
